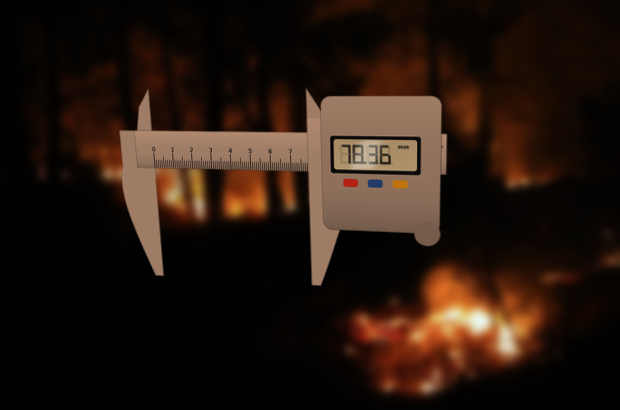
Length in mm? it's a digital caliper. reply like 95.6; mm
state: 78.36; mm
